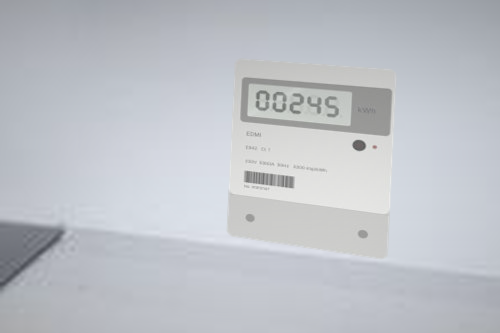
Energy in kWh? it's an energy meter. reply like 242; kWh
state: 245; kWh
